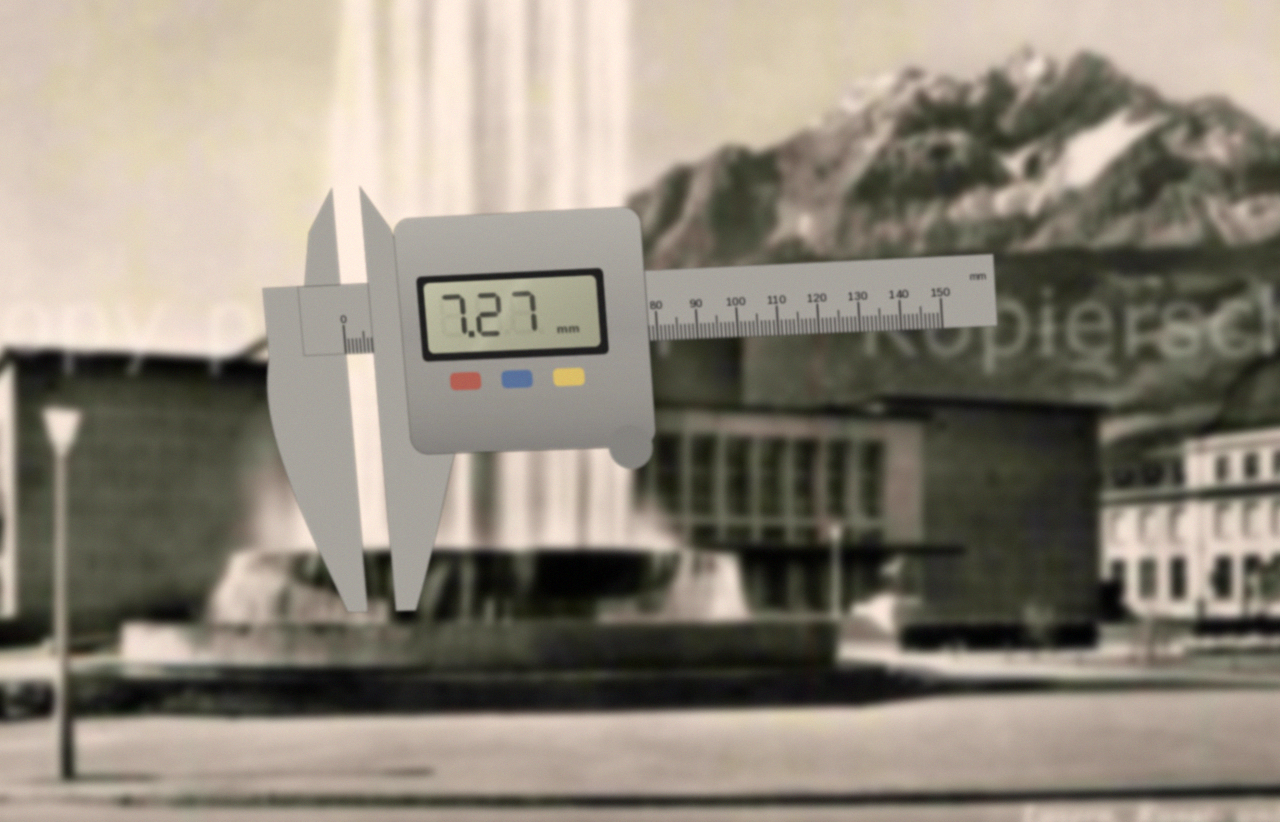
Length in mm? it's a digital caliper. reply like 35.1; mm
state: 7.27; mm
